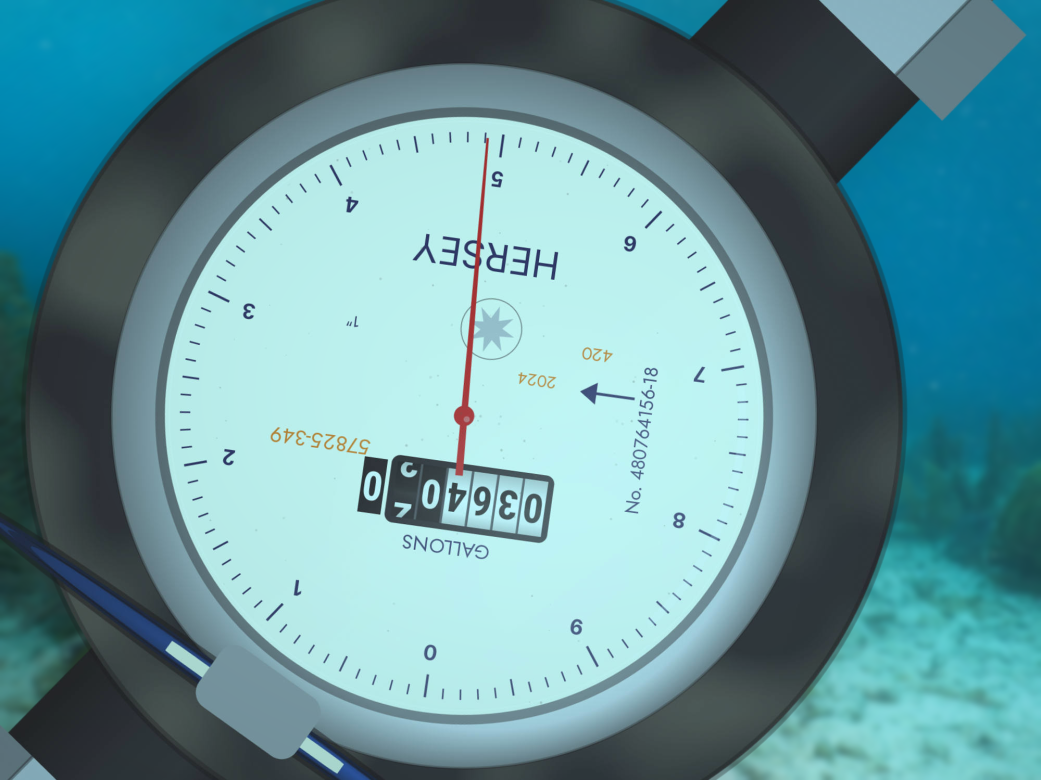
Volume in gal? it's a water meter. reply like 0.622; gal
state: 364024.9; gal
